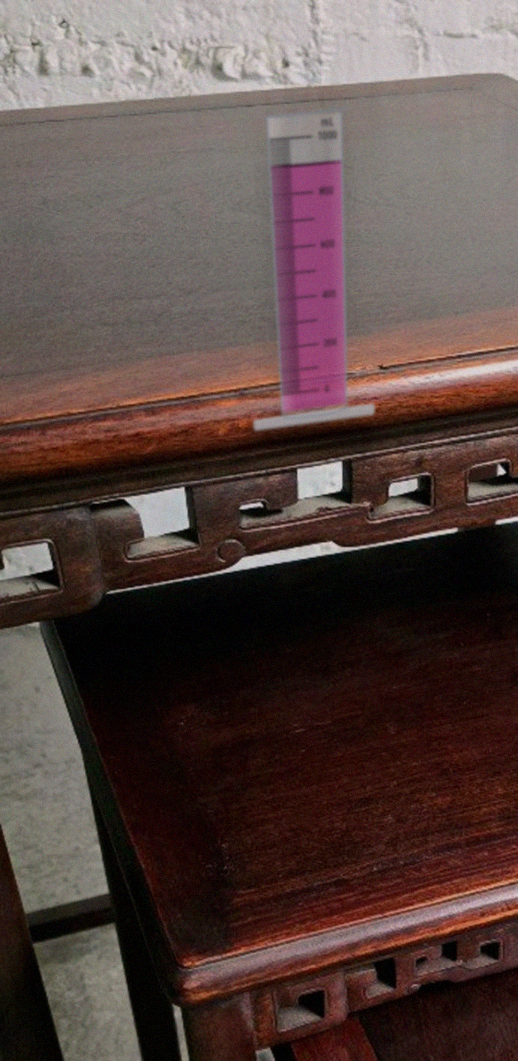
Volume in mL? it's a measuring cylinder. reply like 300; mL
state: 900; mL
